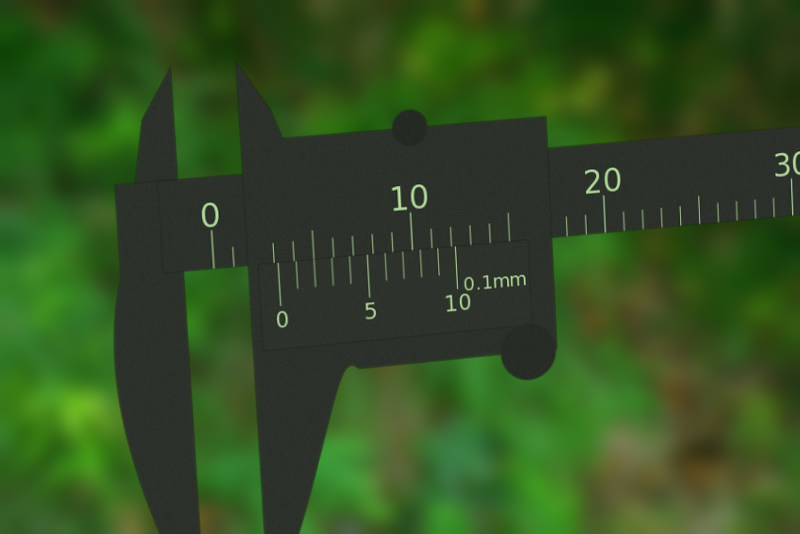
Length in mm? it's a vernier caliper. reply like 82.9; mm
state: 3.2; mm
